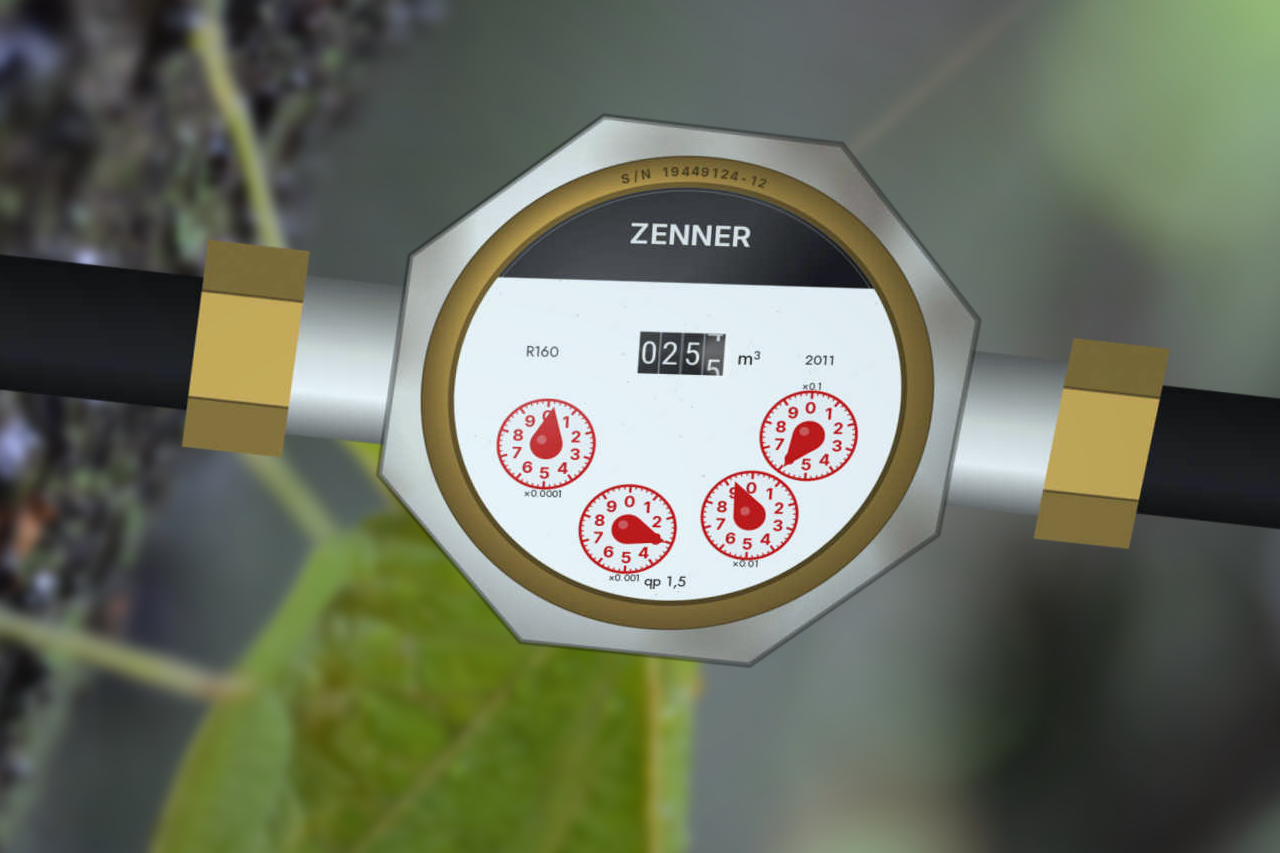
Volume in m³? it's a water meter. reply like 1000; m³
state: 254.5930; m³
